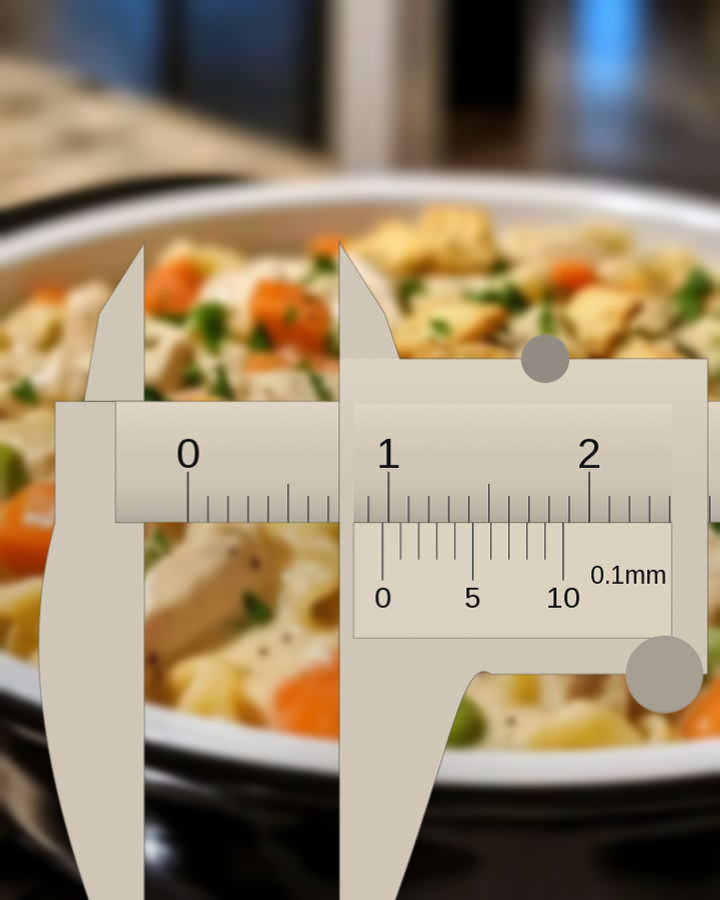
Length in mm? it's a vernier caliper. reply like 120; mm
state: 9.7; mm
